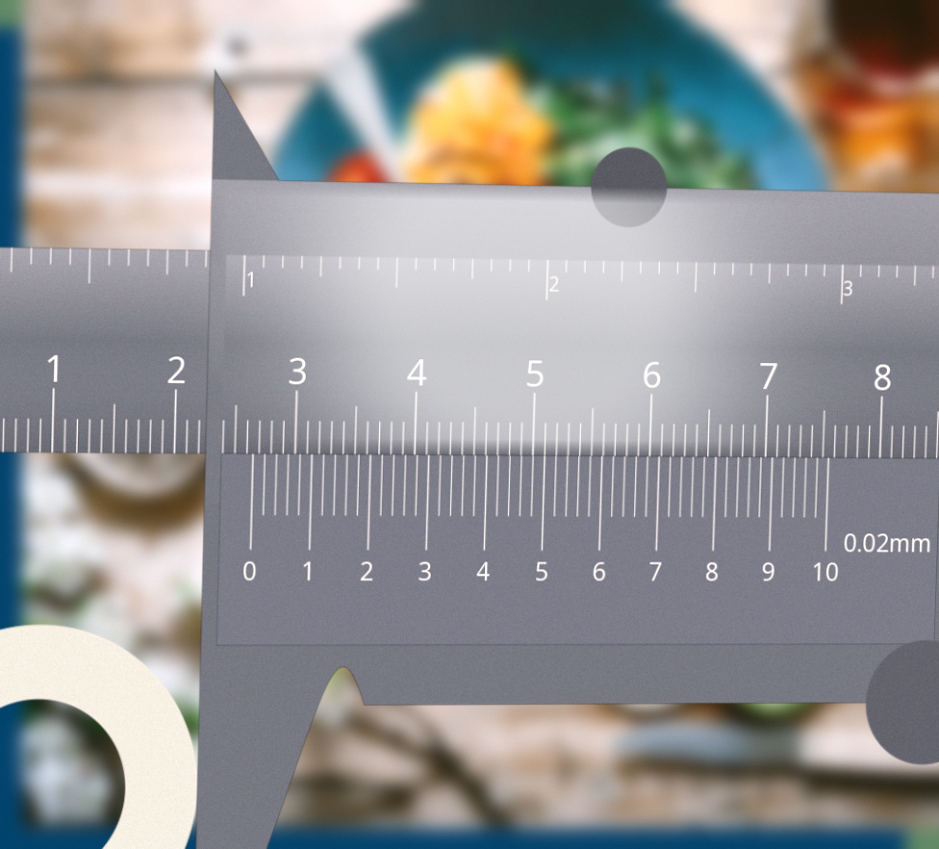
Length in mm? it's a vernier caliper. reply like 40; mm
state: 26.5; mm
